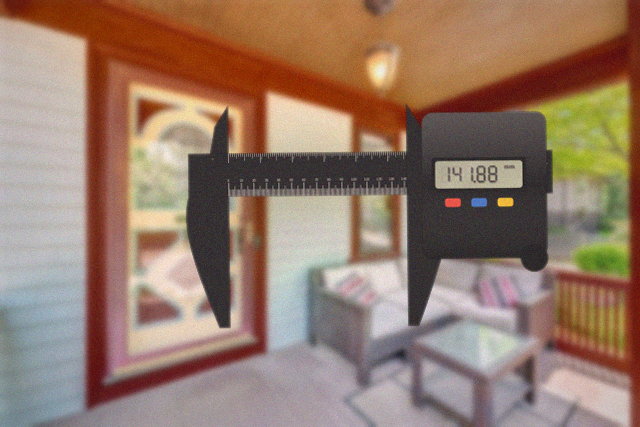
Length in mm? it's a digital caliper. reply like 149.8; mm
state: 141.88; mm
